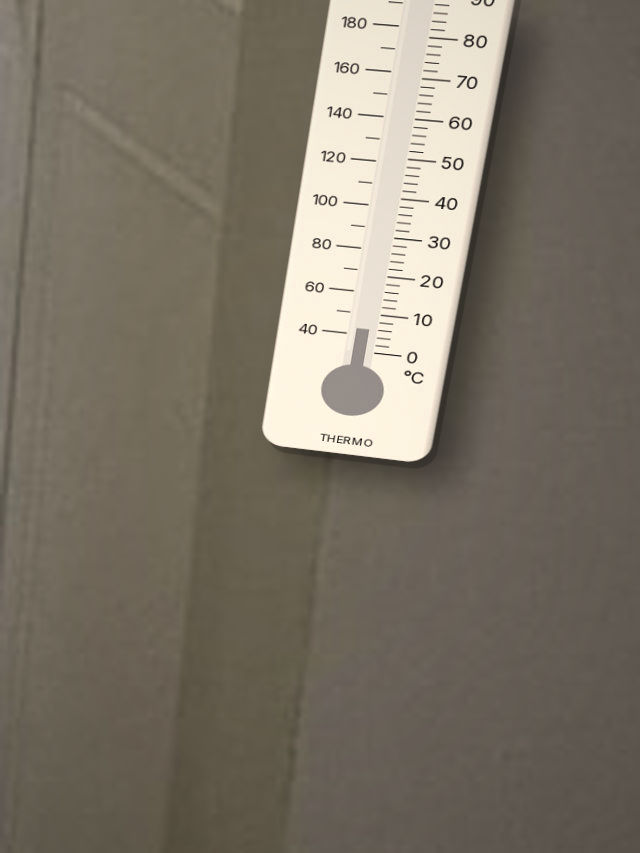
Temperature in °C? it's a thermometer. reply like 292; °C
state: 6; °C
